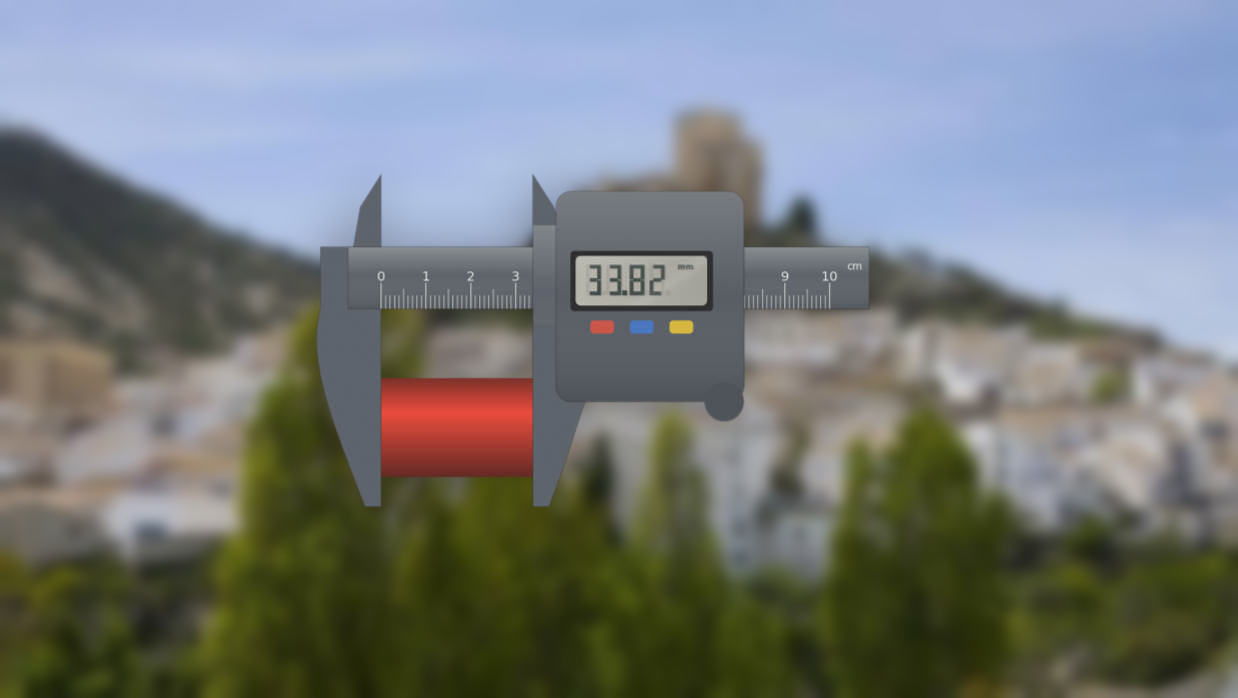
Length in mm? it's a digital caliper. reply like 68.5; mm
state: 33.82; mm
